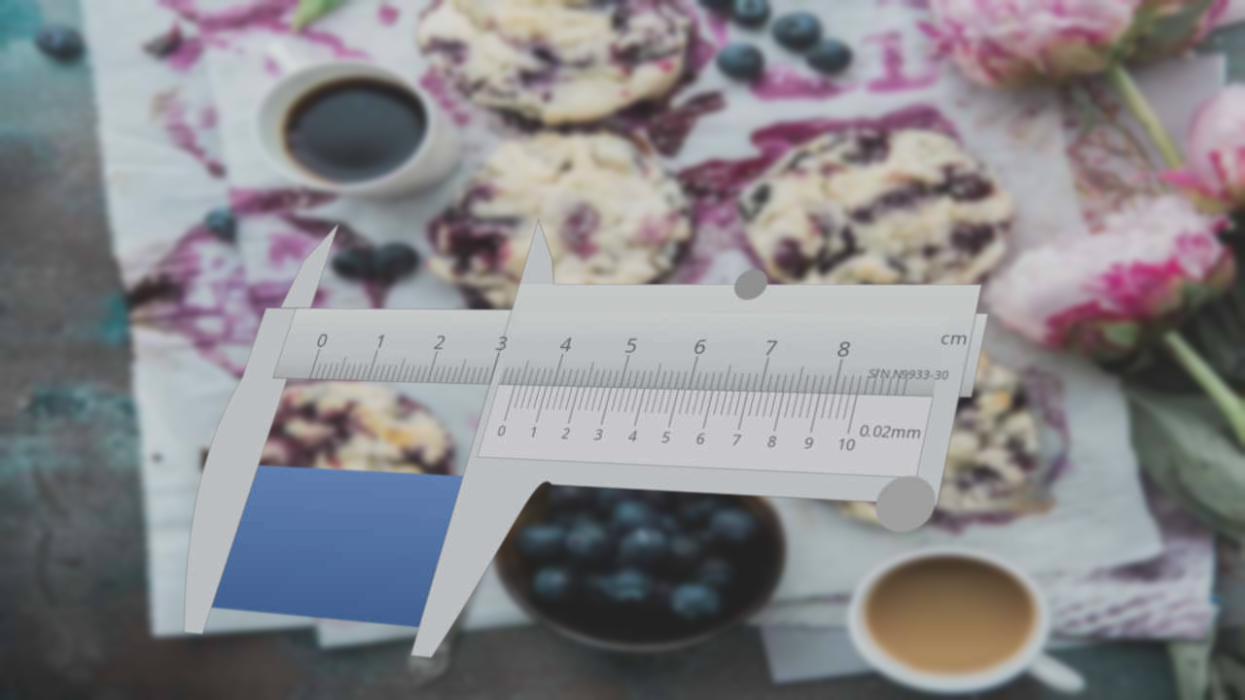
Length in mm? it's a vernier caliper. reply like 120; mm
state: 34.0; mm
